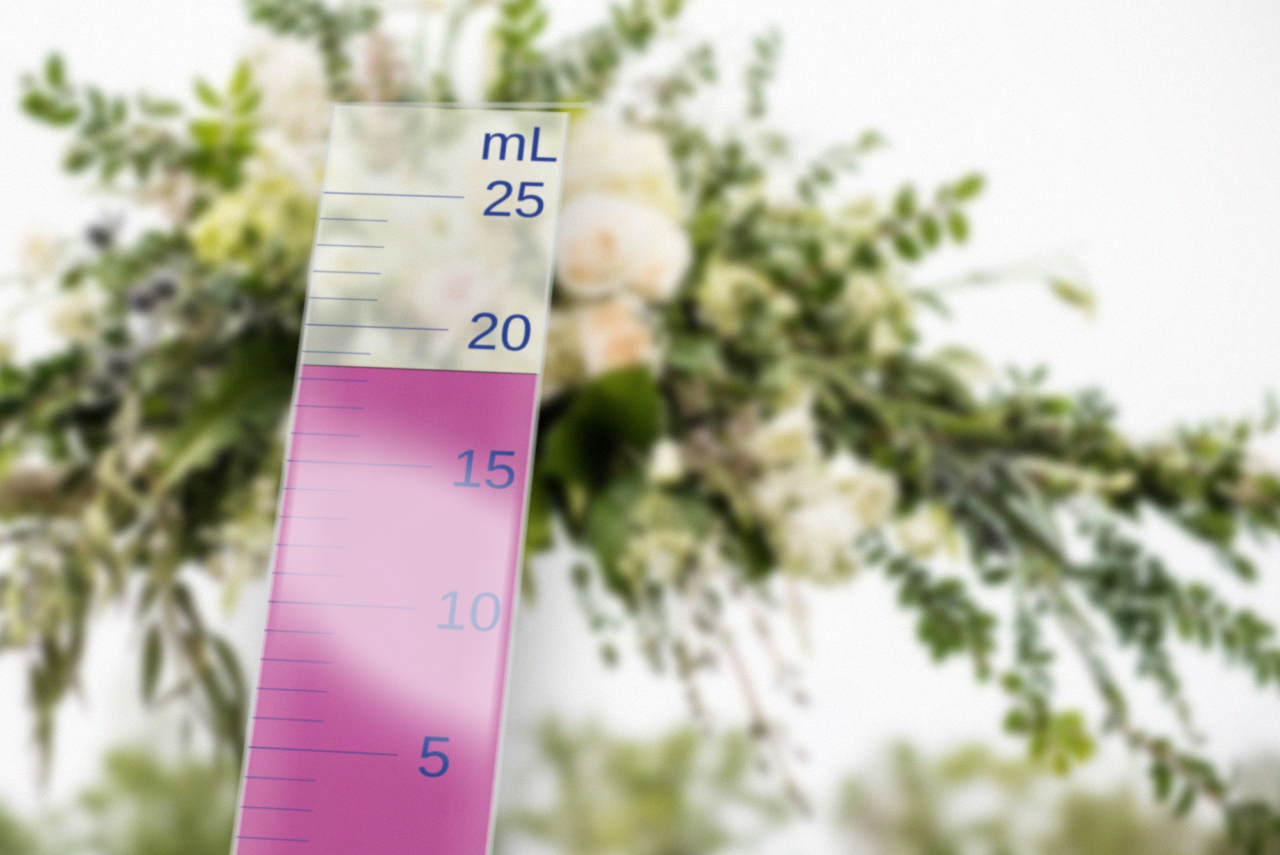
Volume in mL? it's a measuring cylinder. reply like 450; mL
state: 18.5; mL
